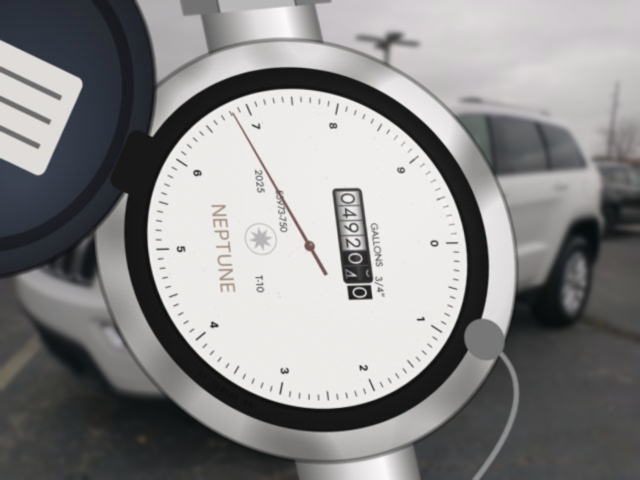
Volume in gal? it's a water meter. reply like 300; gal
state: 492036.8; gal
